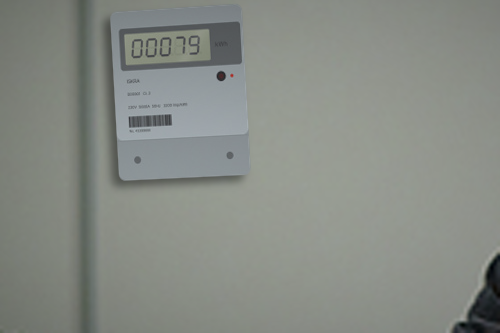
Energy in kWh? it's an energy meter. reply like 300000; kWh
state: 79; kWh
